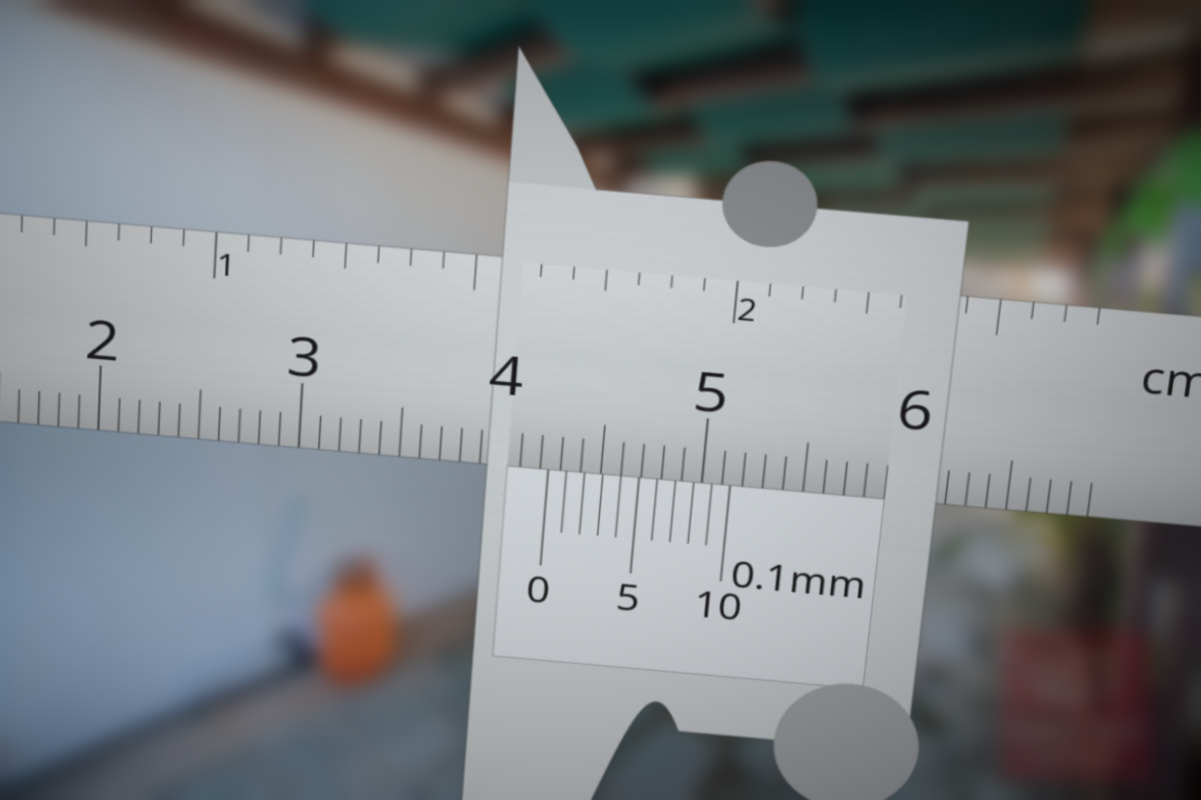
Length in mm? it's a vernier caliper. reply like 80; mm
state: 42.4; mm
